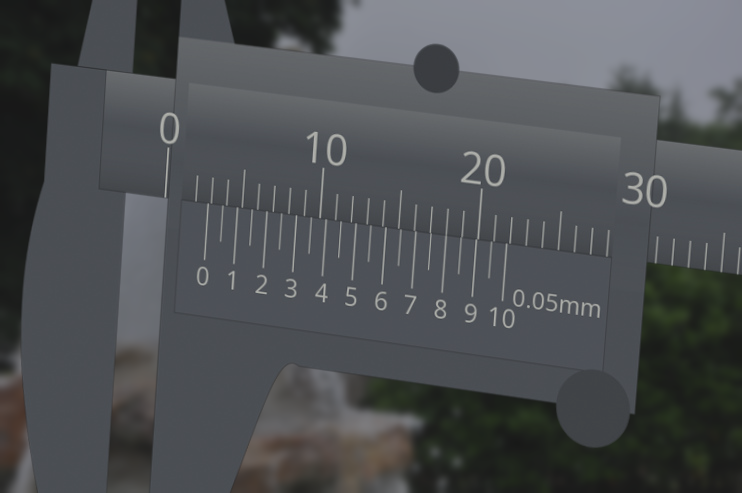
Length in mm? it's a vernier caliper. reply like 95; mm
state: 2.8; mm
